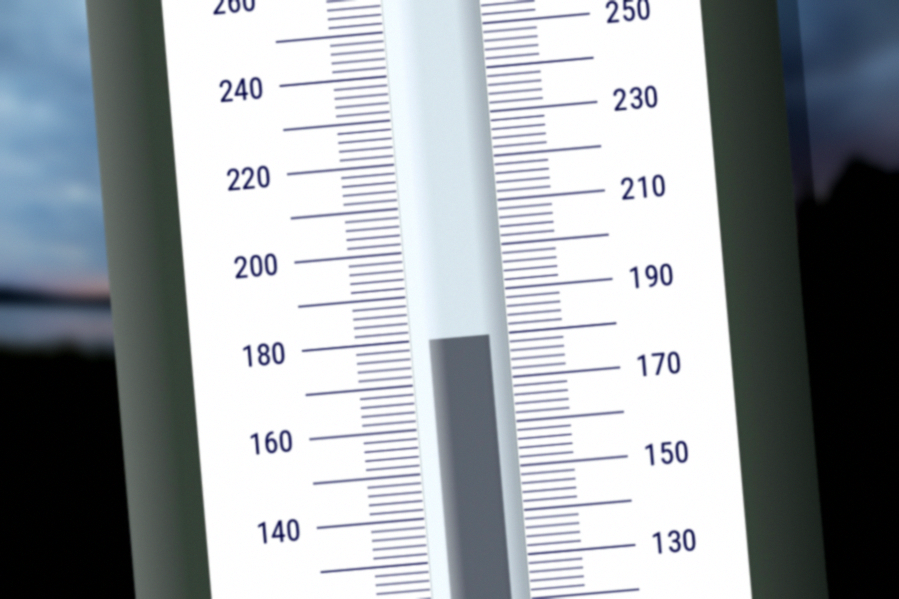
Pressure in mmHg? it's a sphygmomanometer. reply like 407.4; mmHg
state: 180; mmHg
